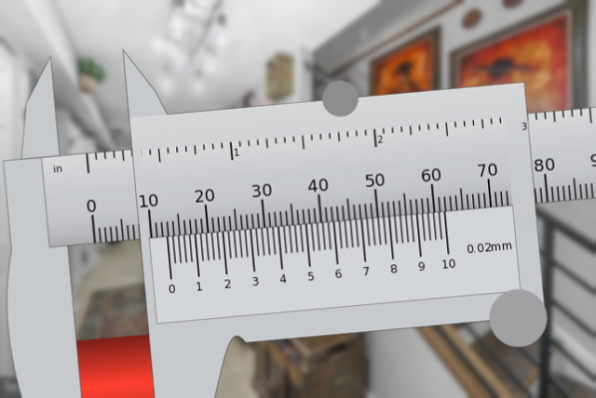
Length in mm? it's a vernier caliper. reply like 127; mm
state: 12.8; mm
